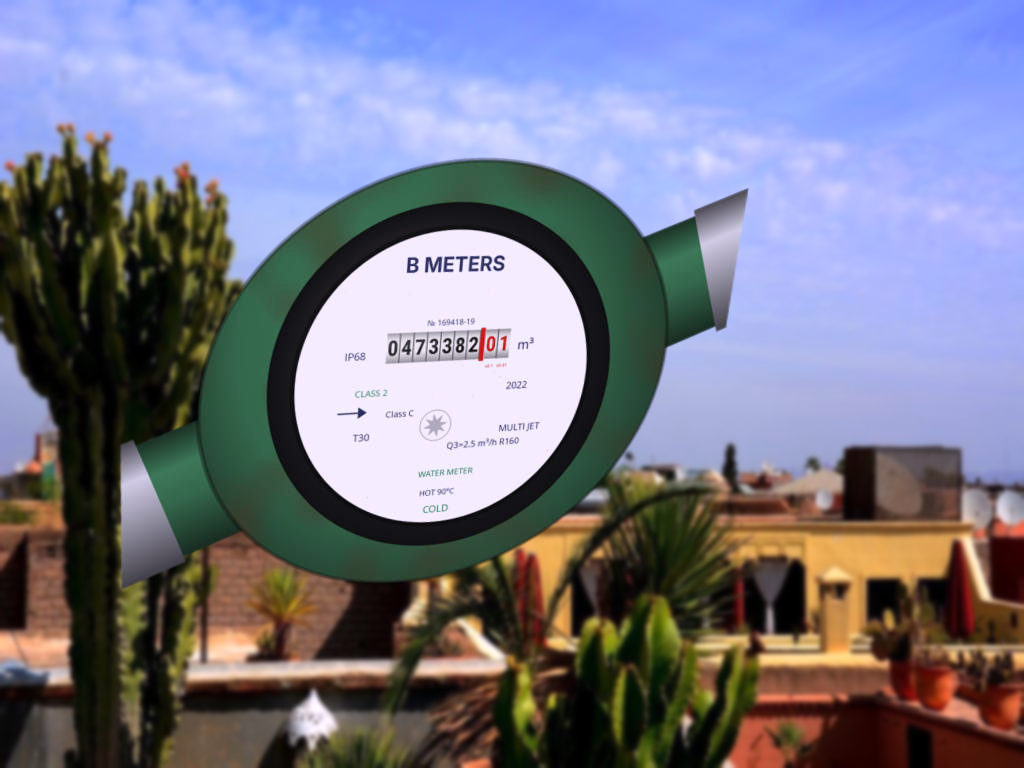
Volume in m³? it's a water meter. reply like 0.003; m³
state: 473382.01; m³
